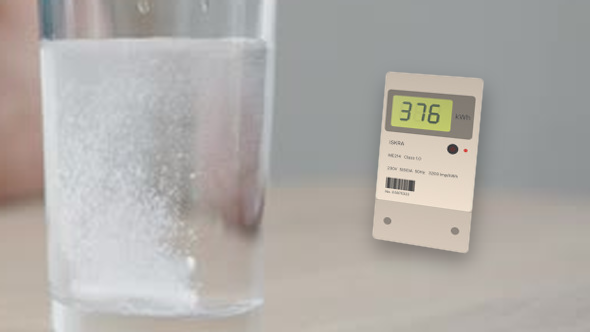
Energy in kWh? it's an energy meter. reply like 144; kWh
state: 376; kWh
